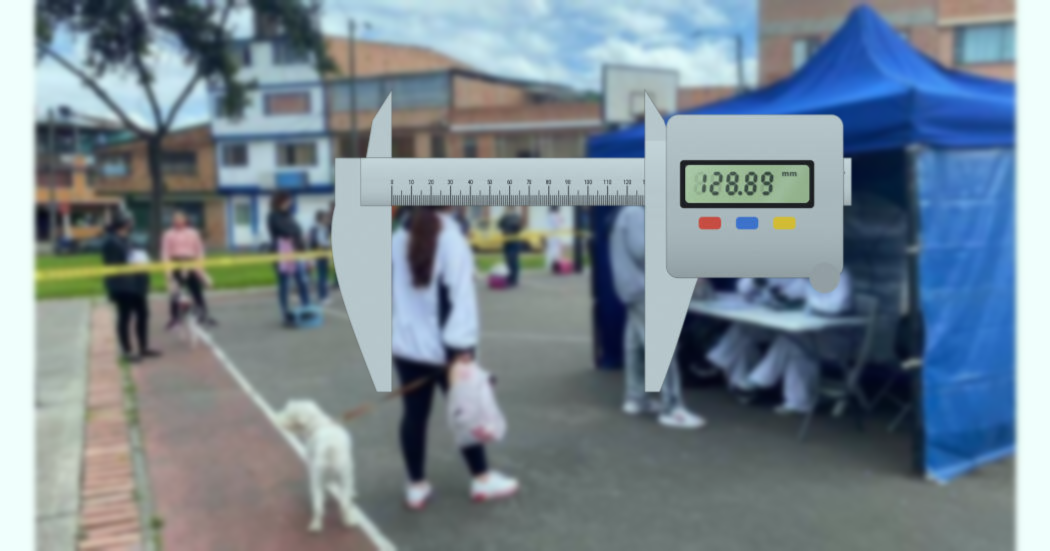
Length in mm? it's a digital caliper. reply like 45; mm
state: 128.89; mm
